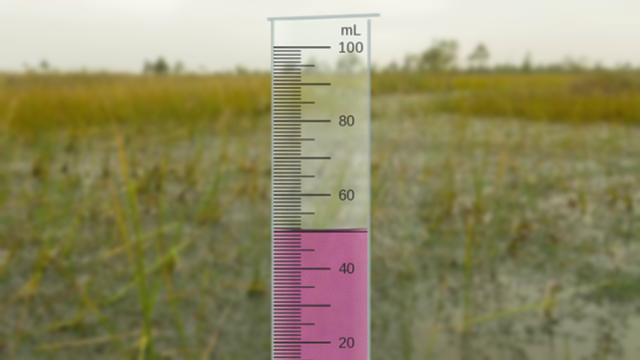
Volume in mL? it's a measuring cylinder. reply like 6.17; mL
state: 50; mL
